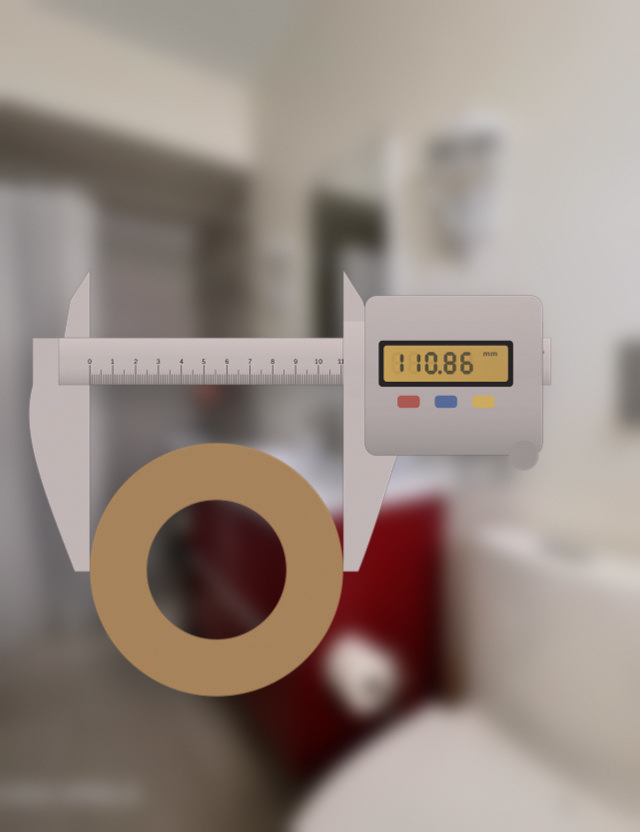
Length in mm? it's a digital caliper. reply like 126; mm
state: 110.86; mm
